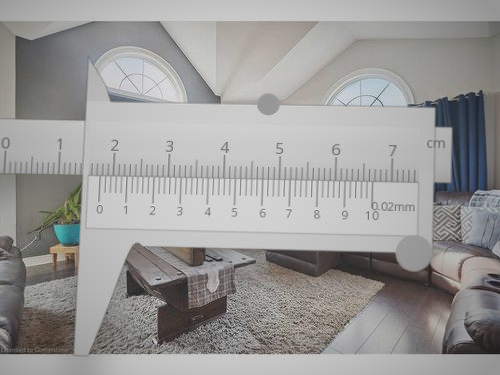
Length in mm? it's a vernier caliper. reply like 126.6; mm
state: 17.6; mm
